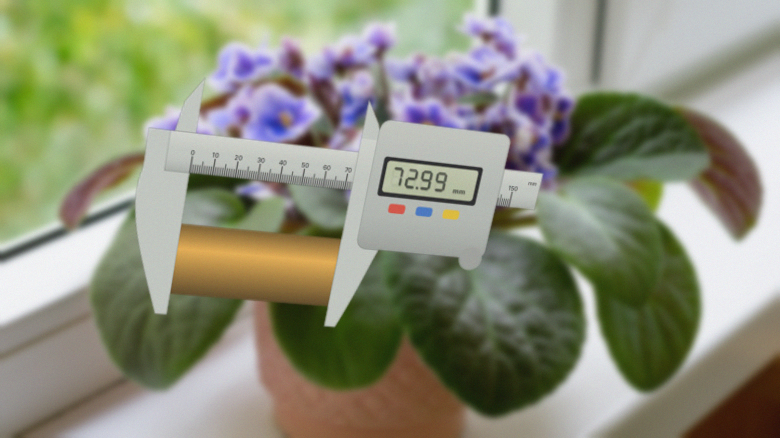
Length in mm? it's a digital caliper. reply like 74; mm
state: 72.99; mm
